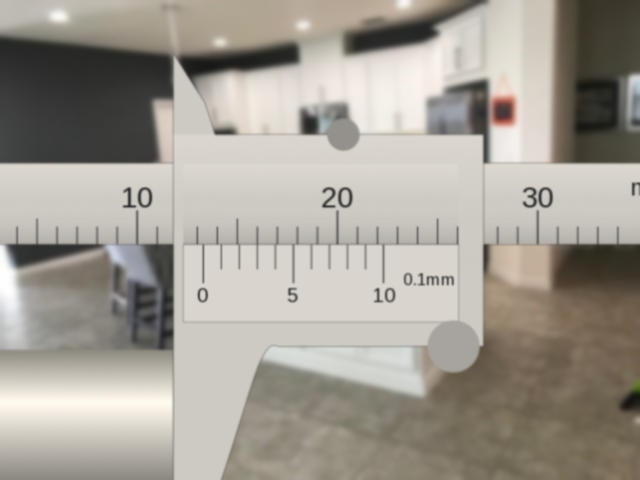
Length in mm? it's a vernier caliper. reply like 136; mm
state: 13.3; mm
